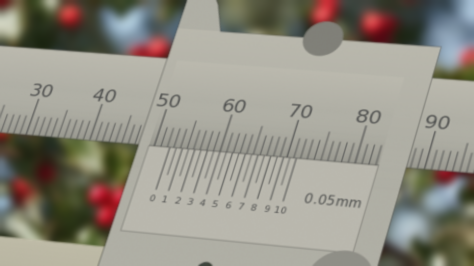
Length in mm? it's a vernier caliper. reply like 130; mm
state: 52.4; mm
